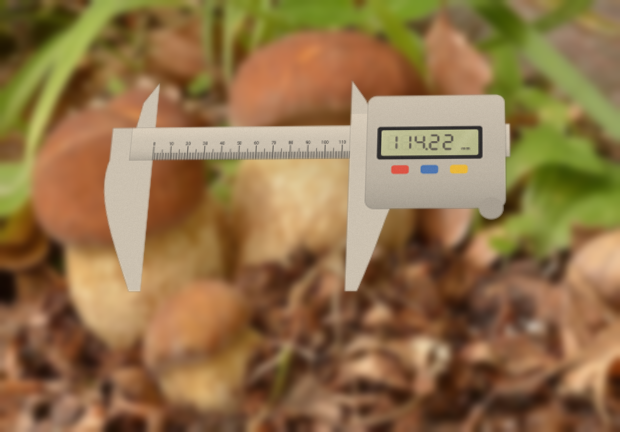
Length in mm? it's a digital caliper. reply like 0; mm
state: 114.22; mm
